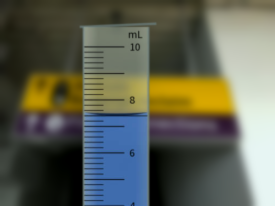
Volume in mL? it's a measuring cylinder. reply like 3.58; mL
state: 7.4; mL
